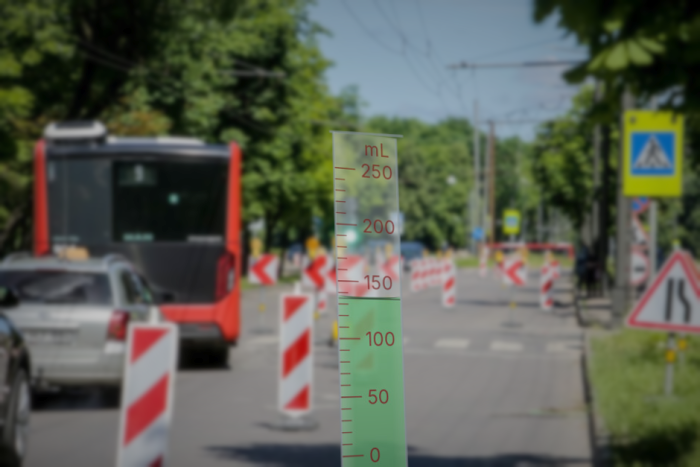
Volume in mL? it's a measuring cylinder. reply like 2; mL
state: 135; mL
